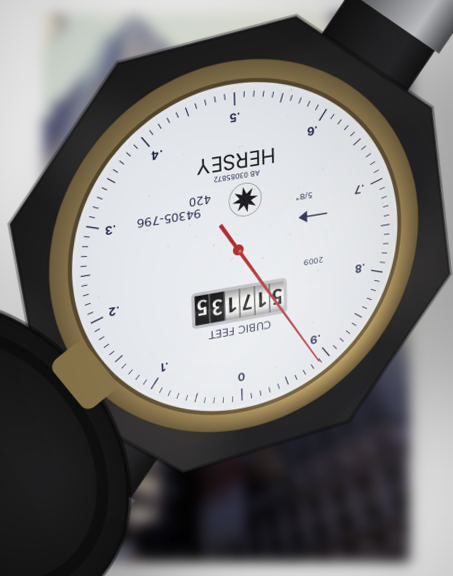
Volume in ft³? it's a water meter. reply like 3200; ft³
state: 517134.91; ft³
